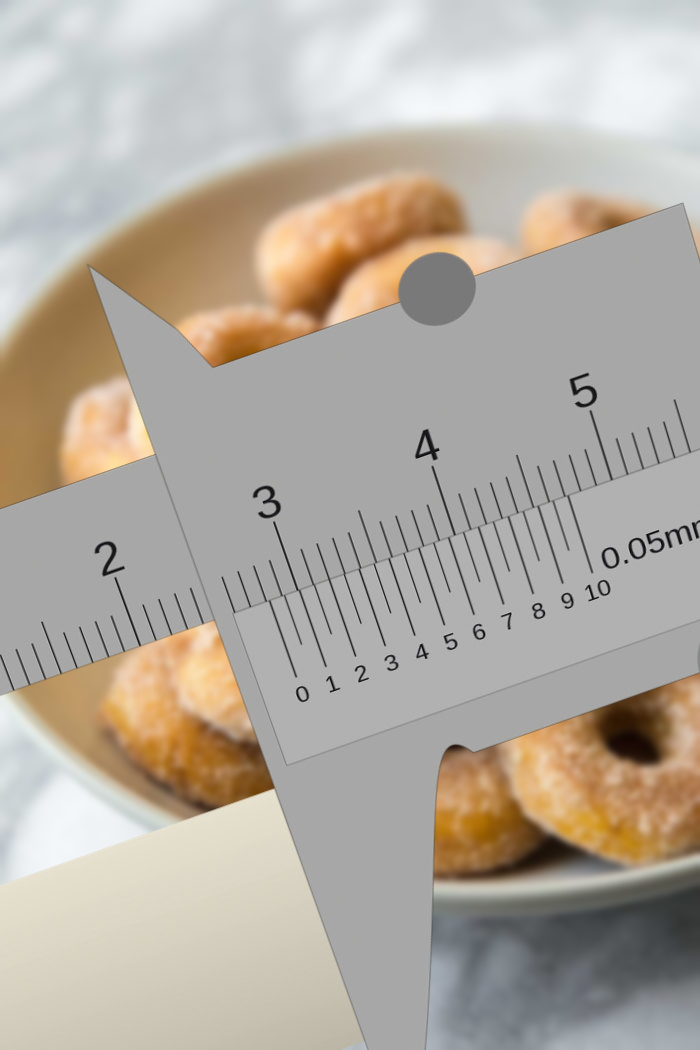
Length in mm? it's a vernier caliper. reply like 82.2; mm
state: 28.2; mm
